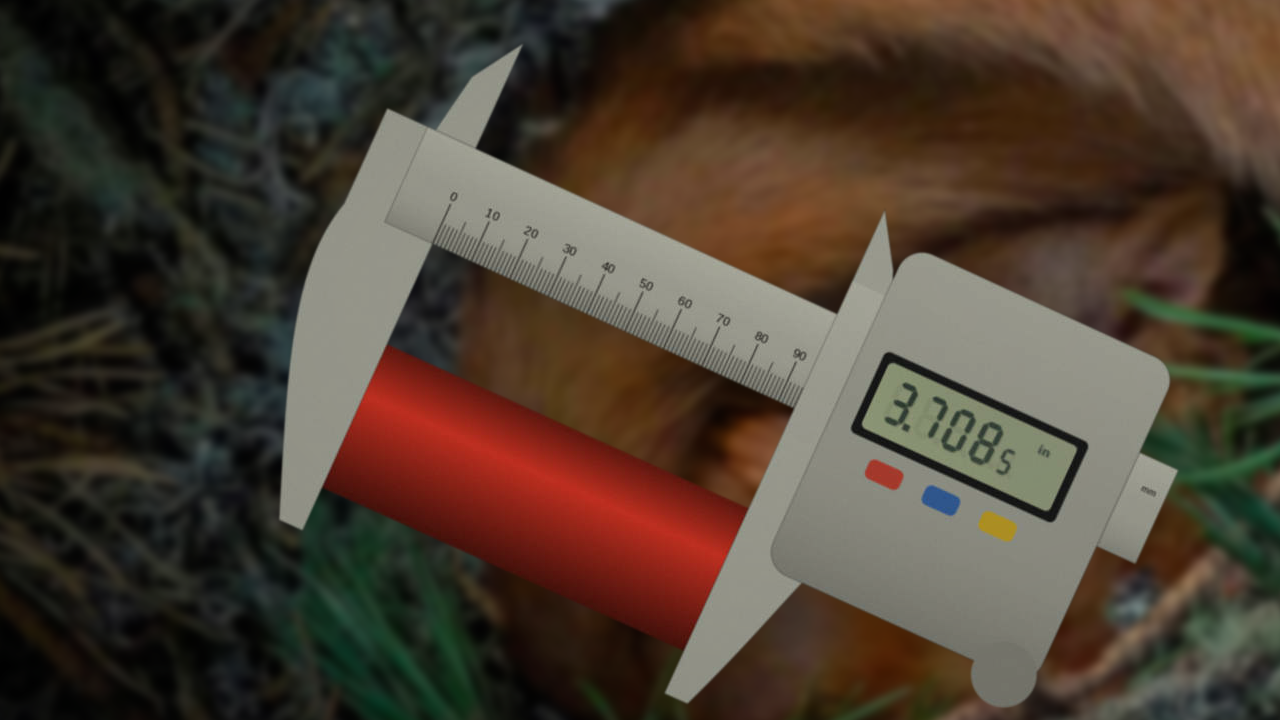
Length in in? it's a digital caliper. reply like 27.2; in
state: 3.7085; in
